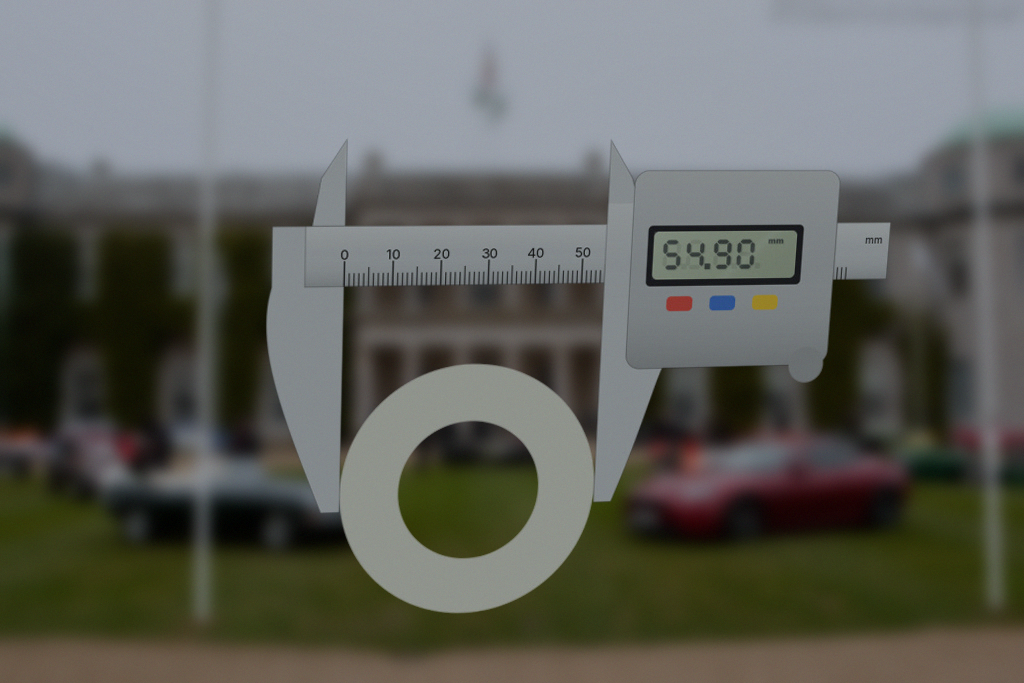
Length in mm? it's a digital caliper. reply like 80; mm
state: 54.90; mm
